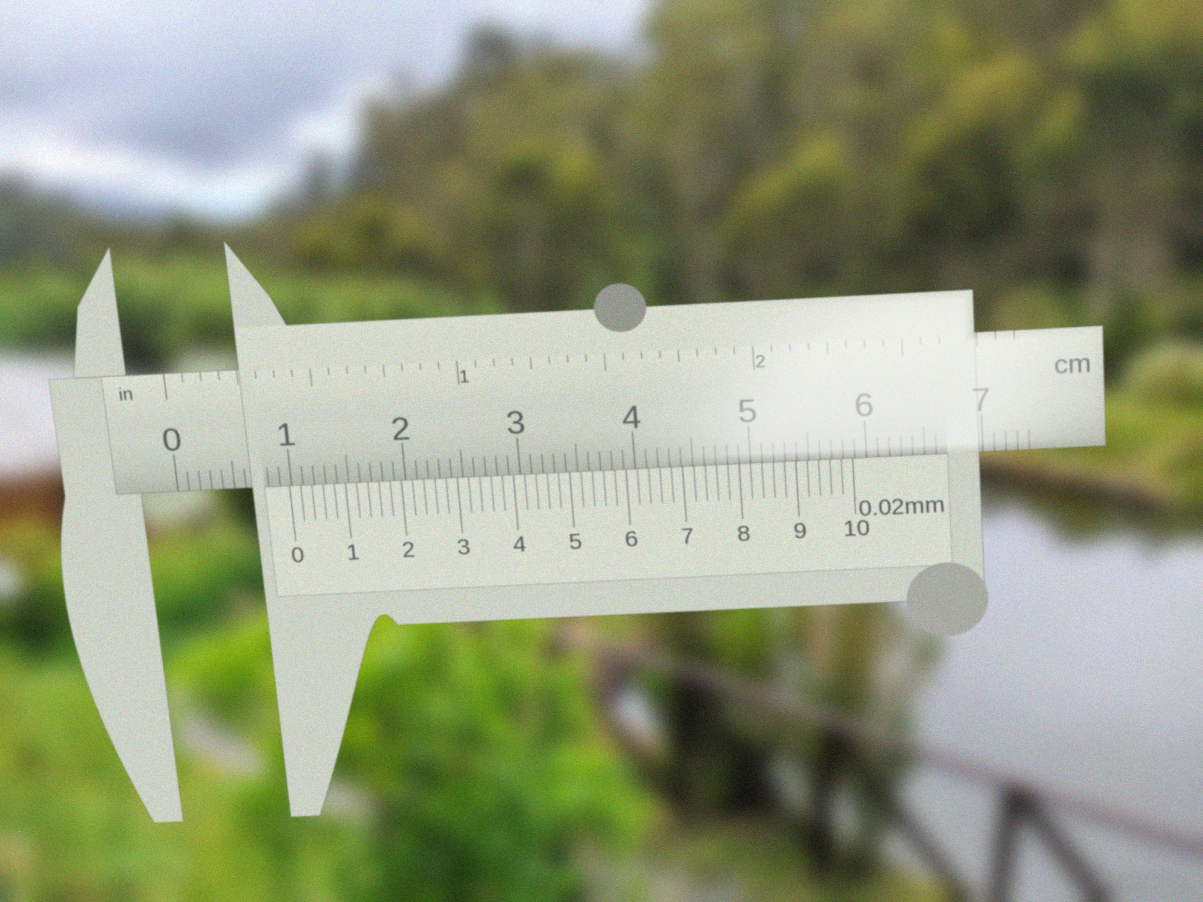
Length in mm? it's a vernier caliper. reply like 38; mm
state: 9.8; mm
